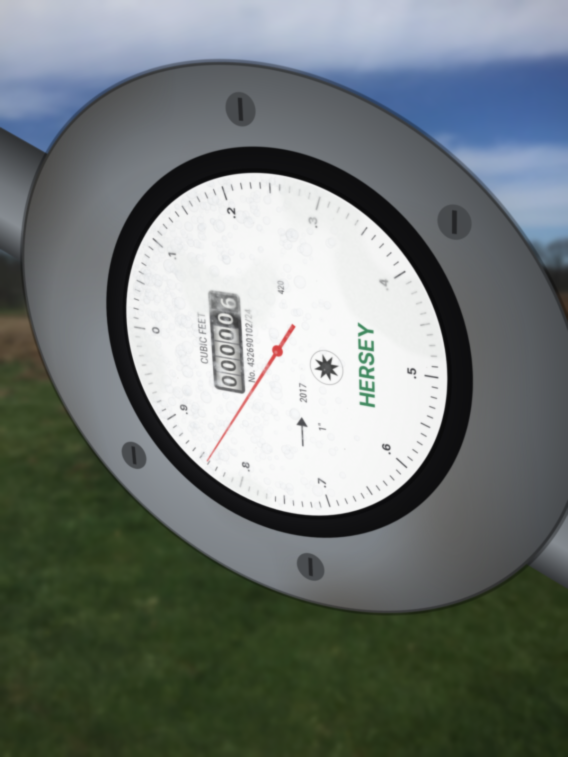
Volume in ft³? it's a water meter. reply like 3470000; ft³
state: 5.84; ft³
